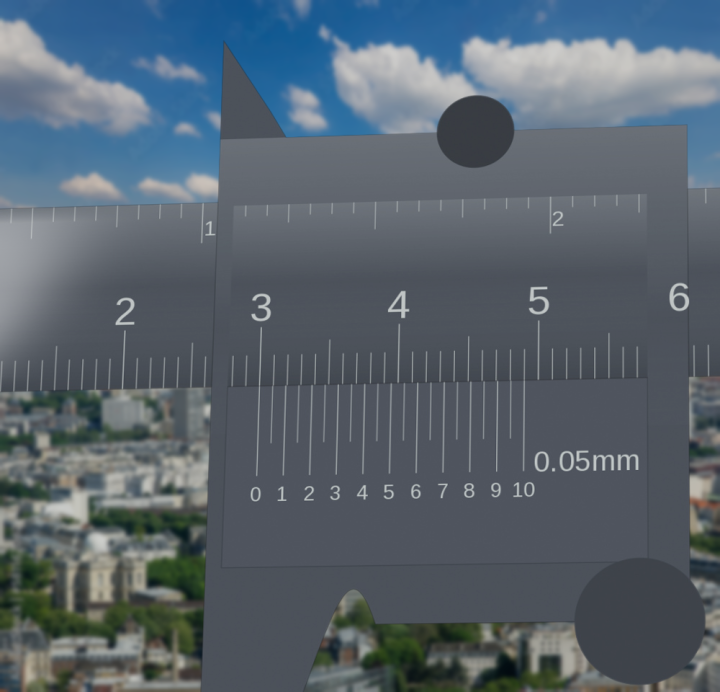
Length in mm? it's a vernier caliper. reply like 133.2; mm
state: 30.0; mm
